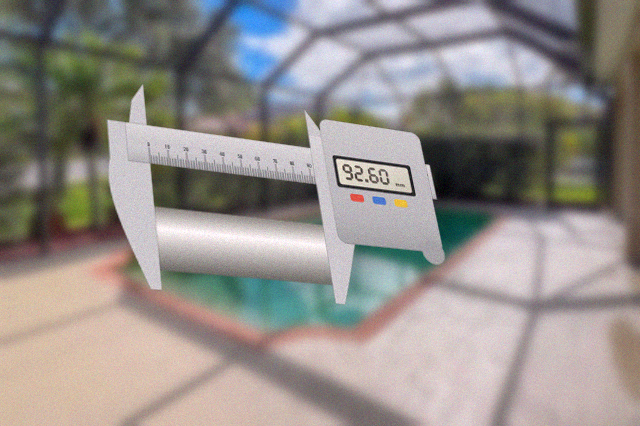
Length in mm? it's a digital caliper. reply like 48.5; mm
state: 92.60; mm
